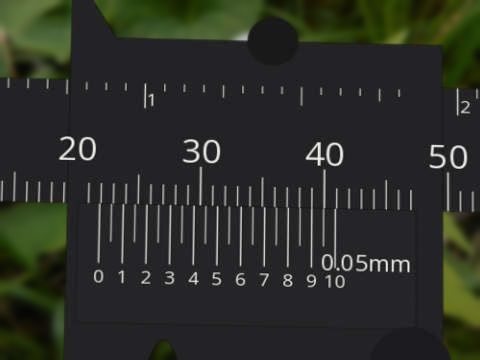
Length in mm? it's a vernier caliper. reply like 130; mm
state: 21.9; mm
